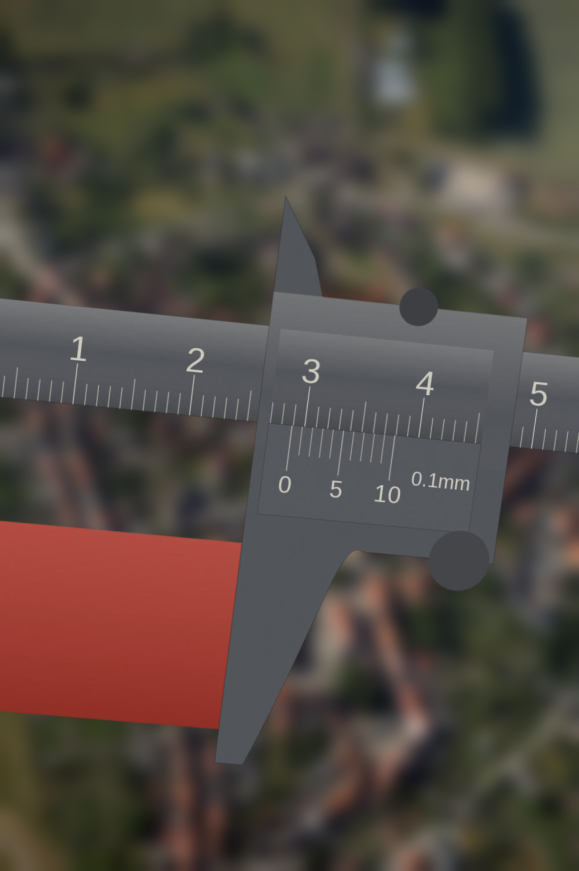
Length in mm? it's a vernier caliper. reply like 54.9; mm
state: 28.9; mm
